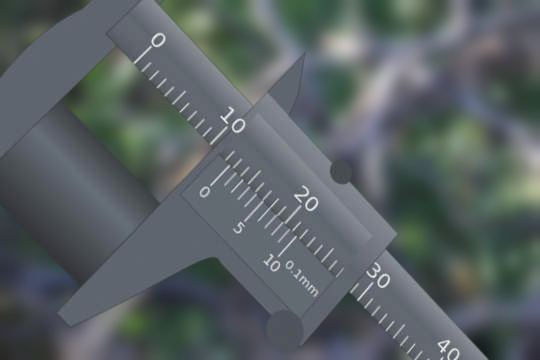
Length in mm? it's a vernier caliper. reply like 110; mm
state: 12.6; mm
